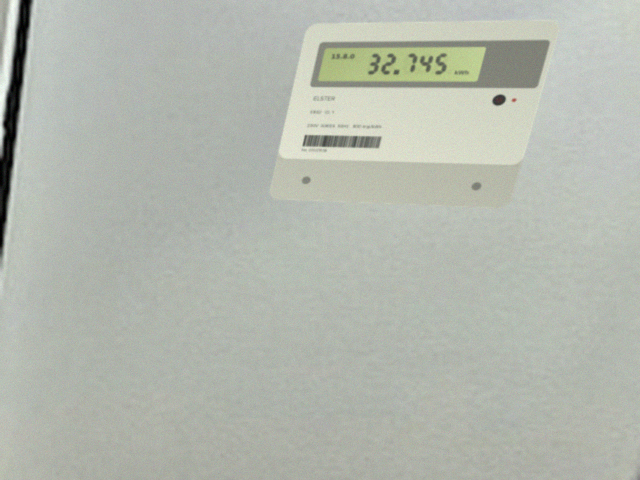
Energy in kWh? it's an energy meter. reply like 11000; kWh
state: 32.745; kWh
